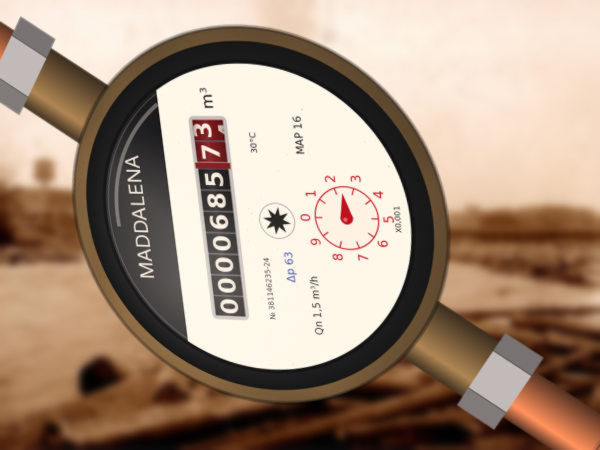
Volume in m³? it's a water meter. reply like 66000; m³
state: 685.732; m³
